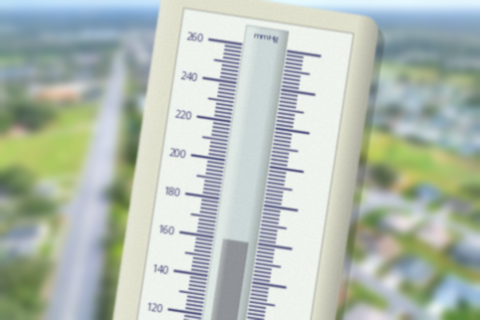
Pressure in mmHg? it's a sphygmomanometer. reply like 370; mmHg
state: 160; mmHg
